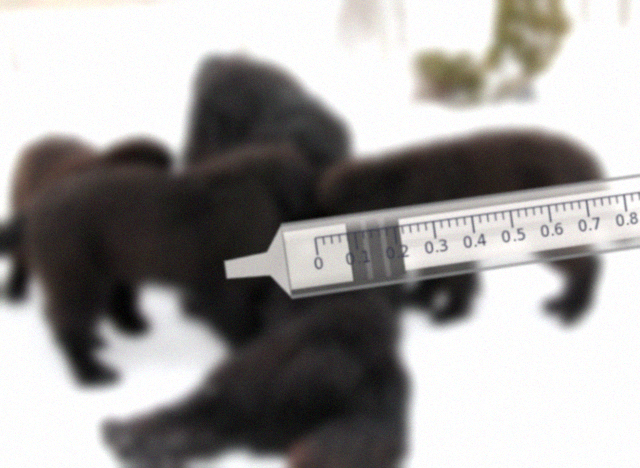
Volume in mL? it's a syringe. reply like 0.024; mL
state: 0.08; mL
